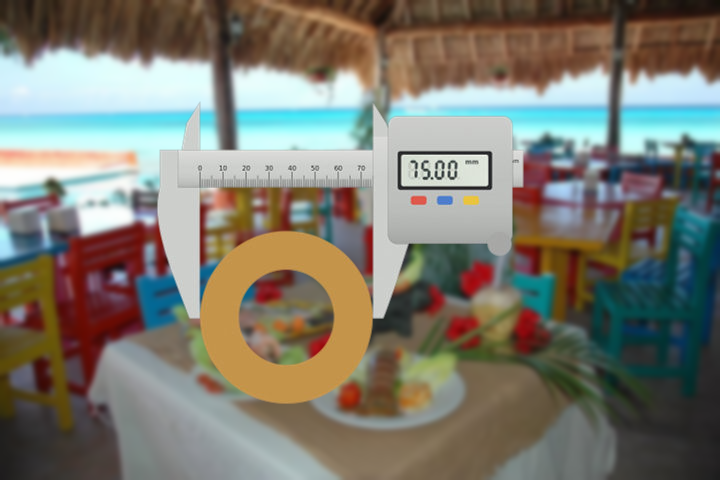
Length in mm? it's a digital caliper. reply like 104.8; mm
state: 75.00; mm
